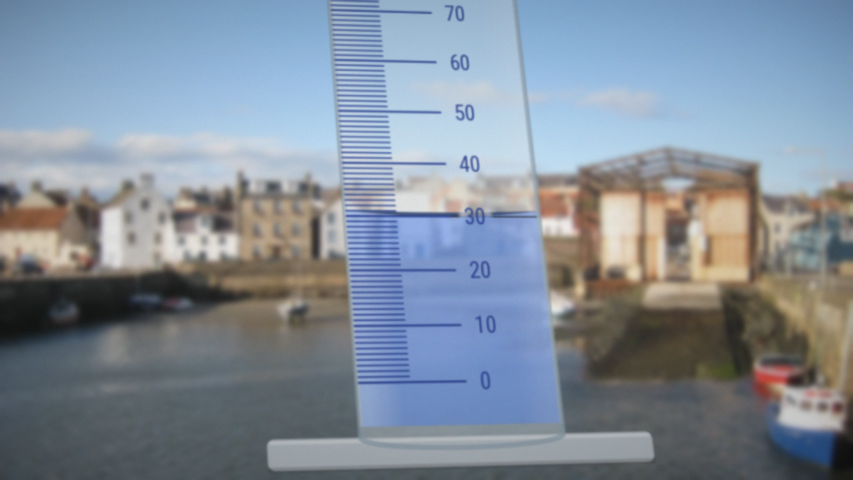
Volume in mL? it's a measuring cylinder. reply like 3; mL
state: 30; mL
